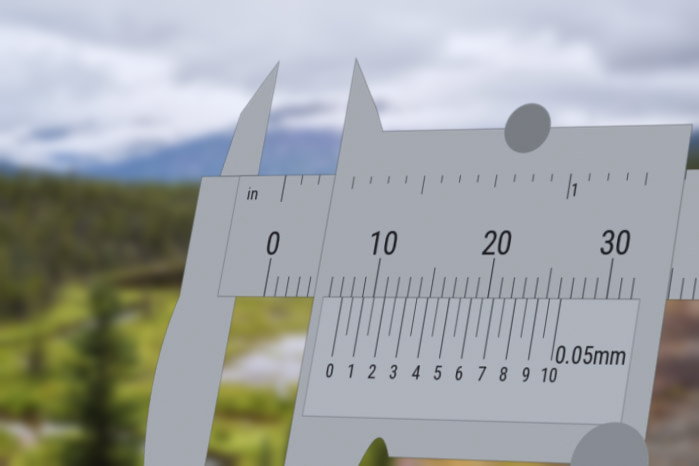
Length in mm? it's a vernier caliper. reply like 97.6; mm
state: 7.2; mm
